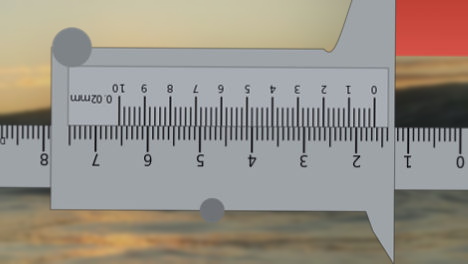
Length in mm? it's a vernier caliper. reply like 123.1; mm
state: 16.5; mm
